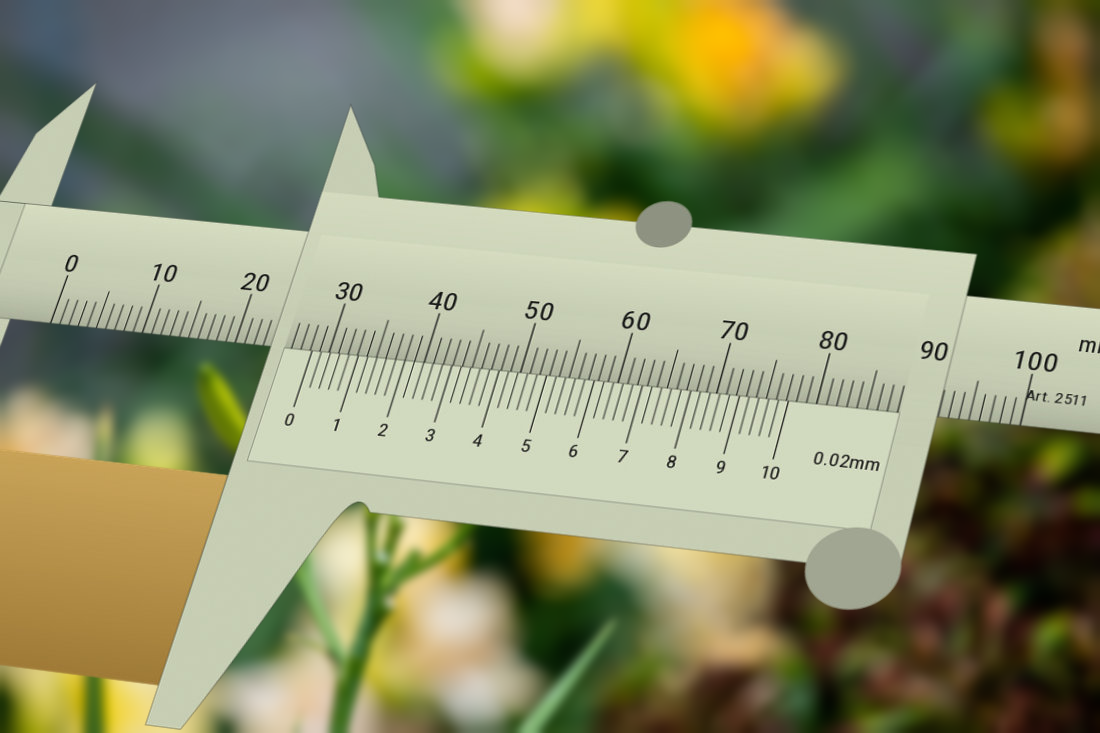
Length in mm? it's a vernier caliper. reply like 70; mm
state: 28.2; mm
